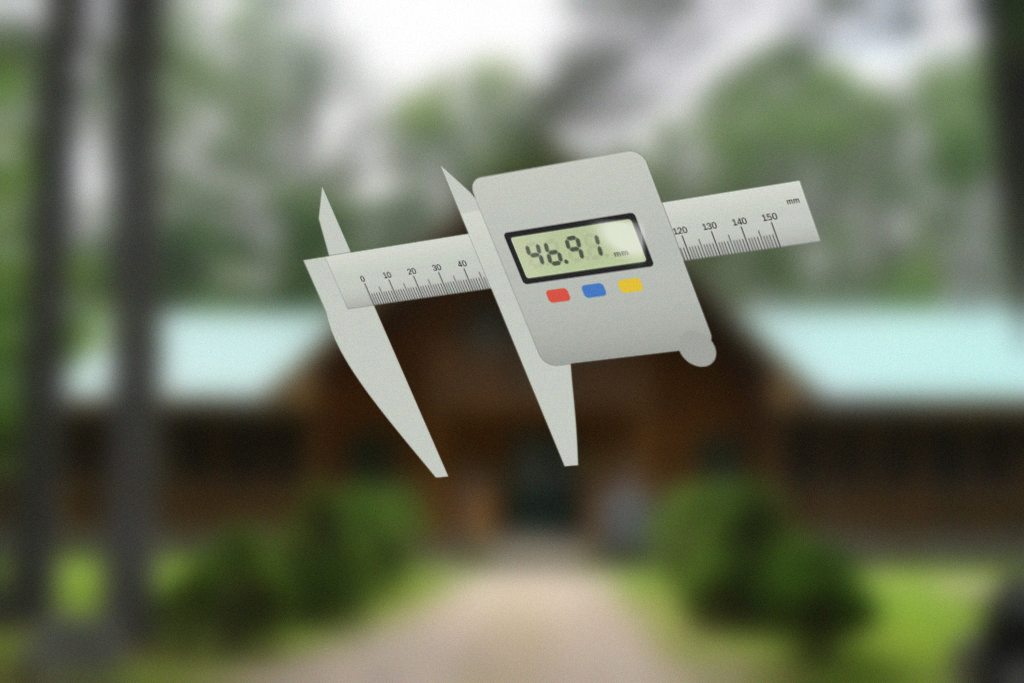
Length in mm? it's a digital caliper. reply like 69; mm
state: 46.91; mm
